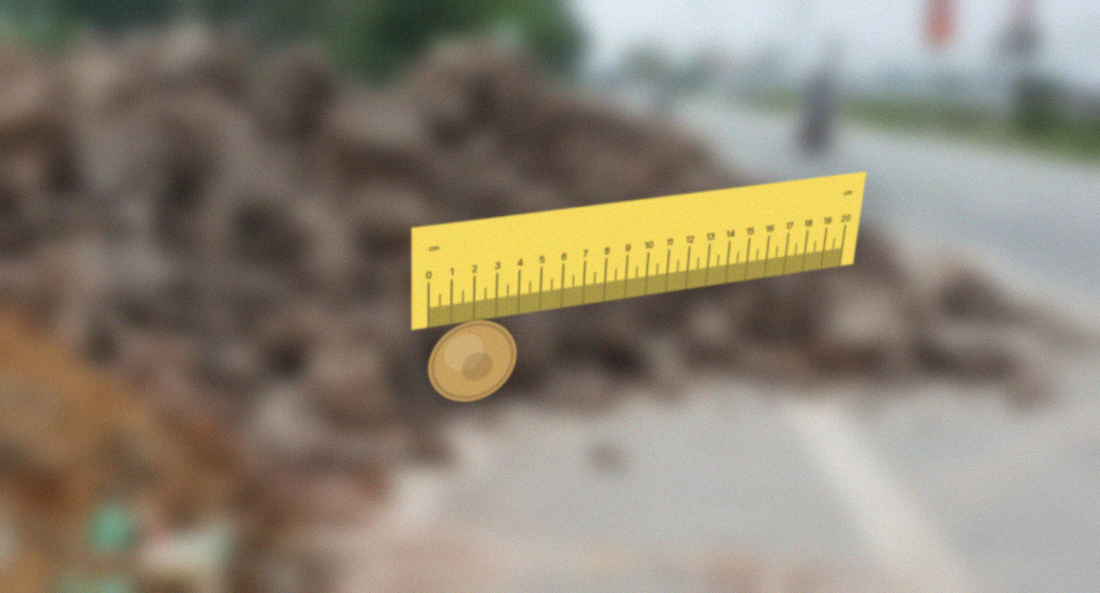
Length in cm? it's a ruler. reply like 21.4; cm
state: 4; cm
